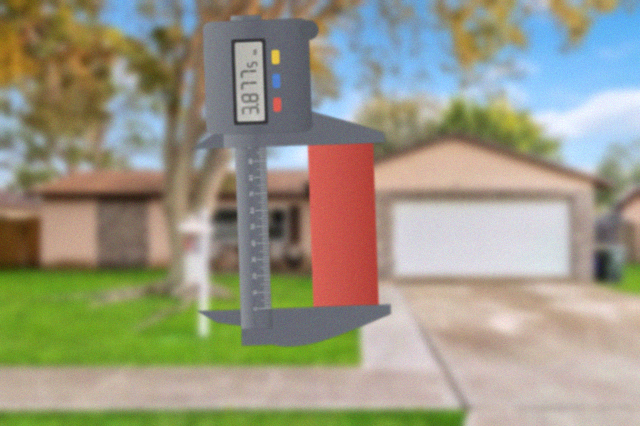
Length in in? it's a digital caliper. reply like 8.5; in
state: 3.8775; in
